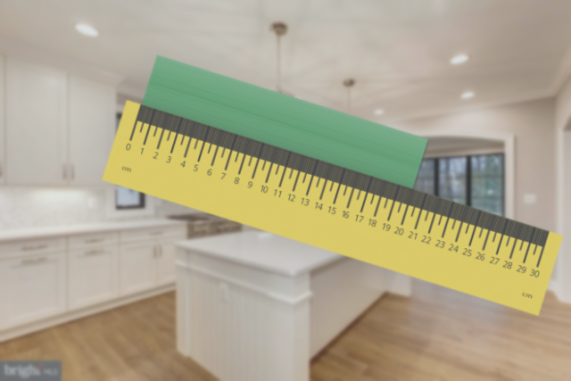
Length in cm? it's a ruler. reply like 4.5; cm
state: 20; cm
